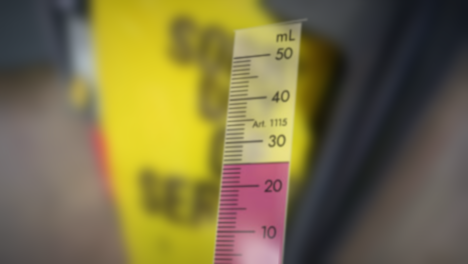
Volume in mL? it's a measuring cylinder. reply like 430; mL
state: 25; mL
